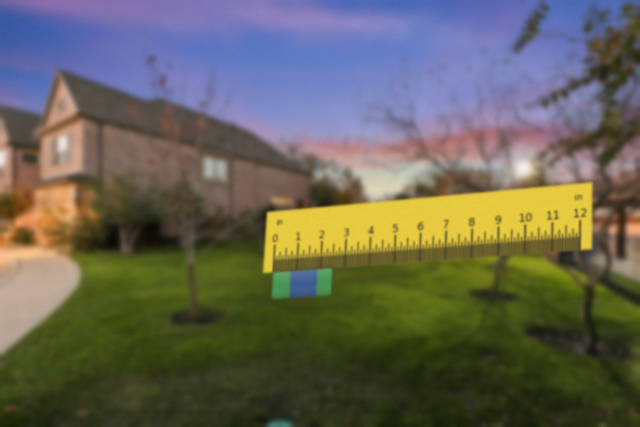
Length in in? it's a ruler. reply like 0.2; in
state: 2.5; in
